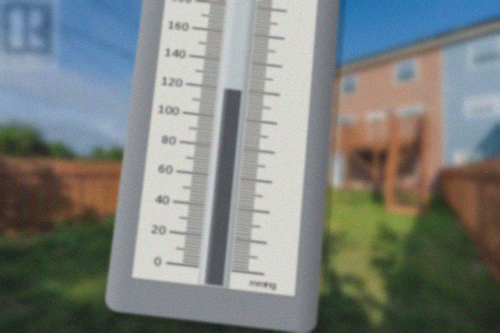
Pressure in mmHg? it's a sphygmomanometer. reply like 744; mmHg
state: 120; mmHg
